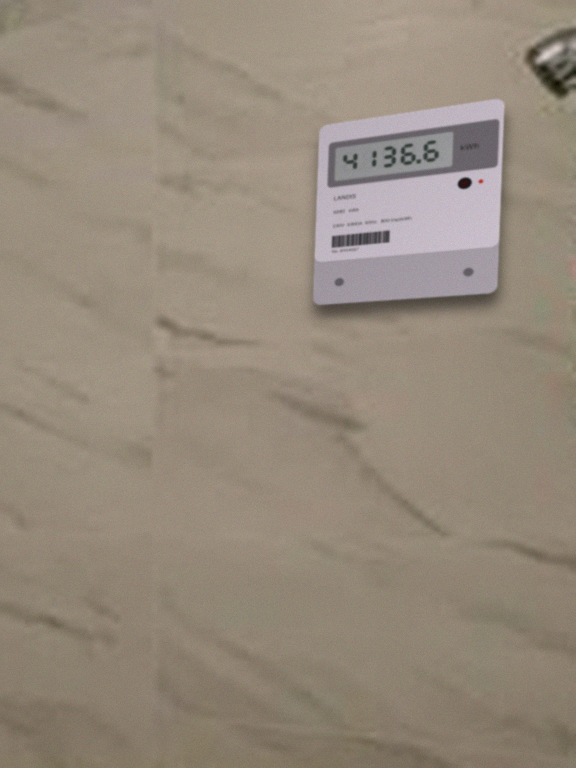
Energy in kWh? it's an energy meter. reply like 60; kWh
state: 4136.6; kWh
